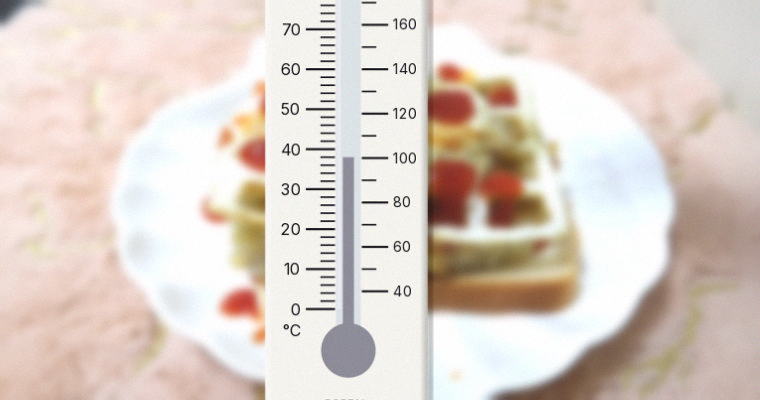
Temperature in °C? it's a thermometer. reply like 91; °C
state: 38; °C
